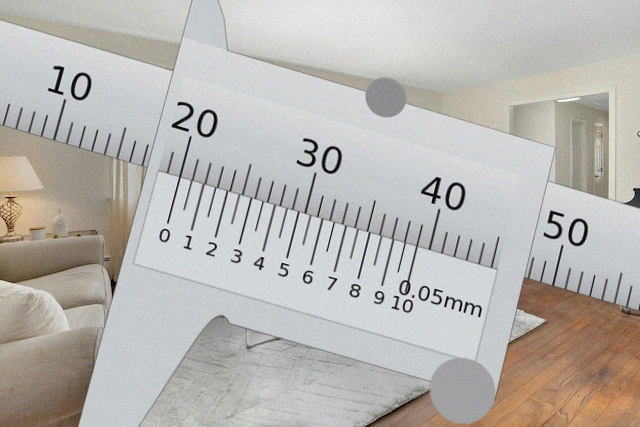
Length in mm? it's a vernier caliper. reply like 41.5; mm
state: 20.0; mm
